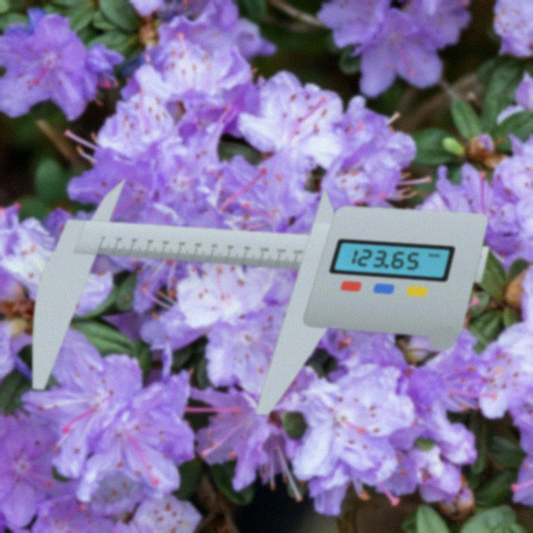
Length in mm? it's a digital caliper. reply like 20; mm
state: 123.65; mm
